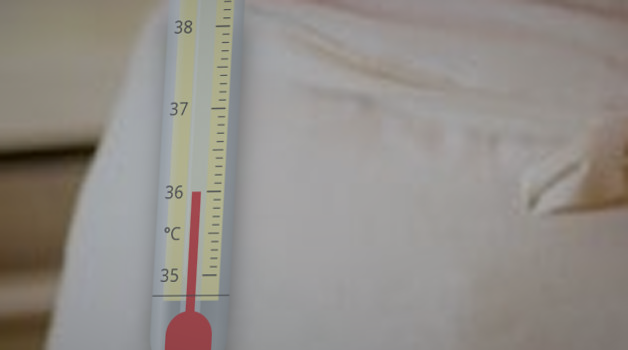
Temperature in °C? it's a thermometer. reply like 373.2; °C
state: 36; °C
